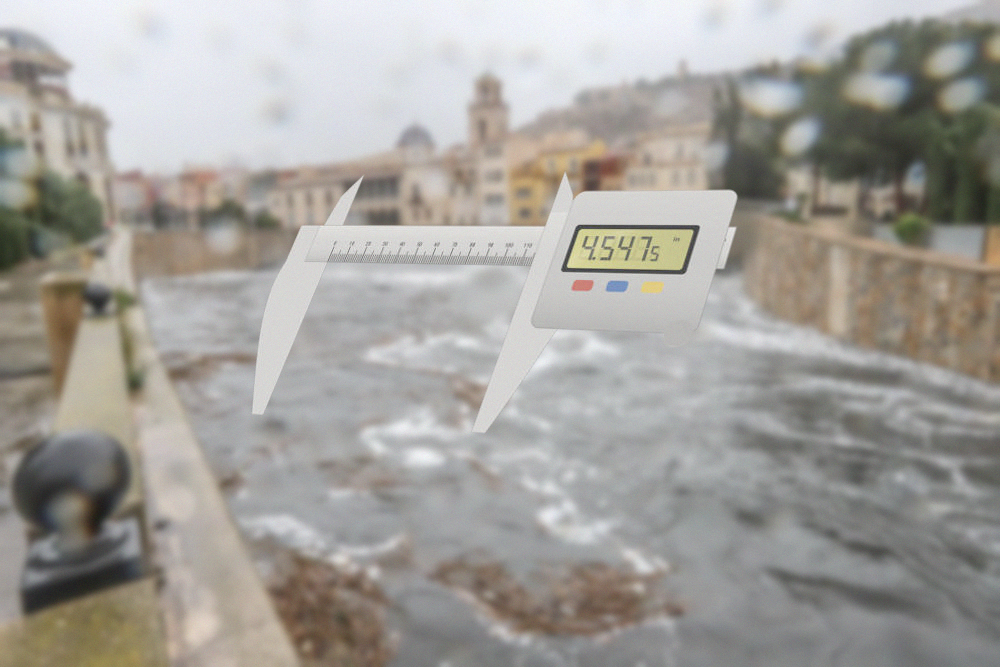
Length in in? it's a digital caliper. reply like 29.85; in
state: 4.5475; in
